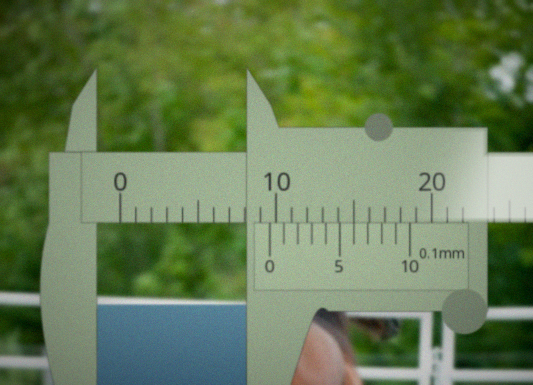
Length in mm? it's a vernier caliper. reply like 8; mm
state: 9.6; mm
